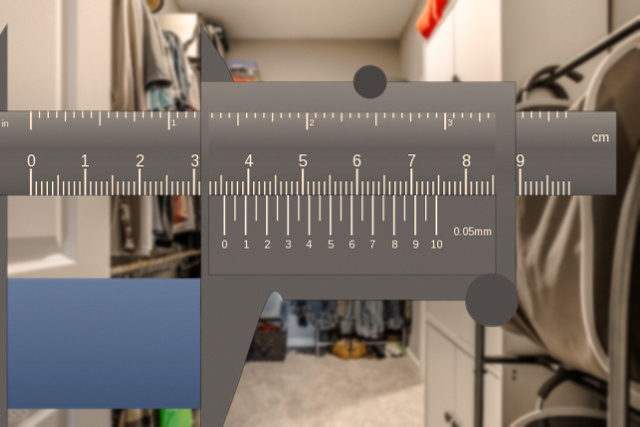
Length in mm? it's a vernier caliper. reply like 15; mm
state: 35.6; mm
